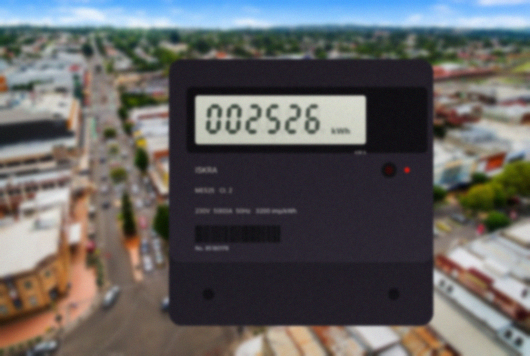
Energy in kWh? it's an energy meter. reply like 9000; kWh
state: 2526; kWh
